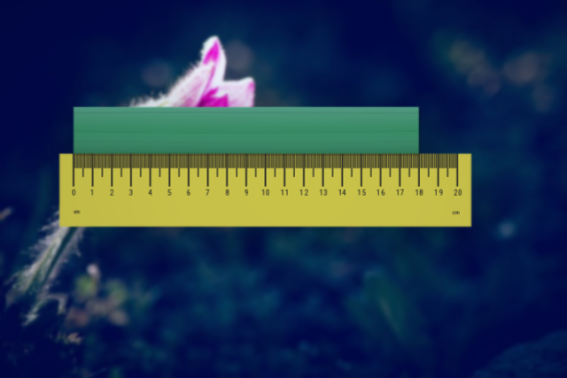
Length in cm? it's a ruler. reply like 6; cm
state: 18; cm
